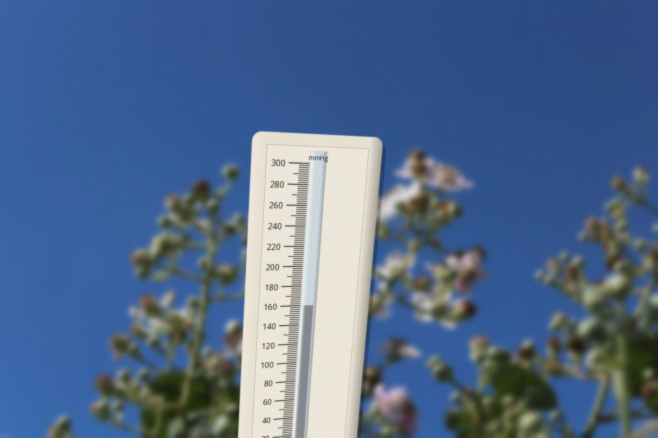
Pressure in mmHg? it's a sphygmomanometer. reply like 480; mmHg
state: 160; mmHg
